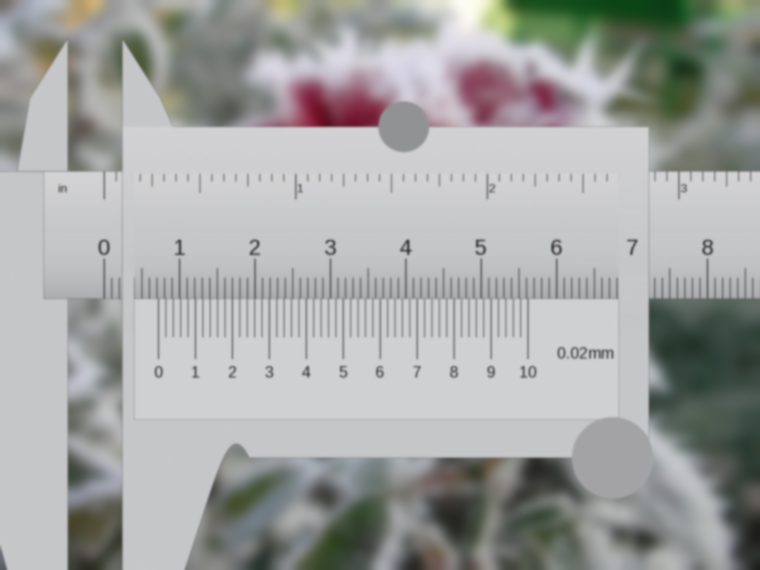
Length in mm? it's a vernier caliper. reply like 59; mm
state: 7.2; mm
